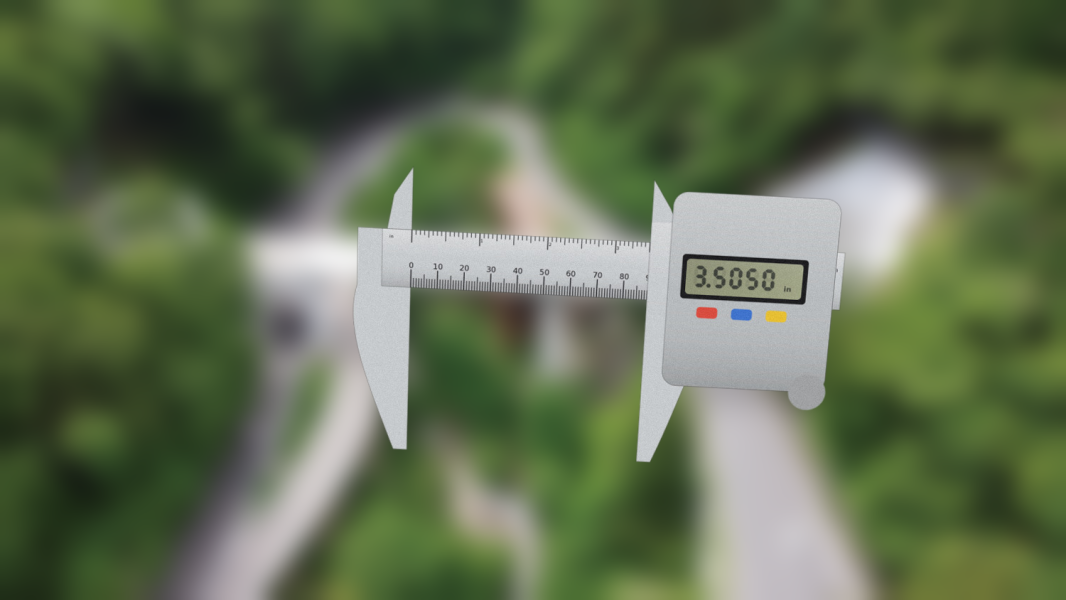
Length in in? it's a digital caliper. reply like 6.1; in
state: 3.5050; in
